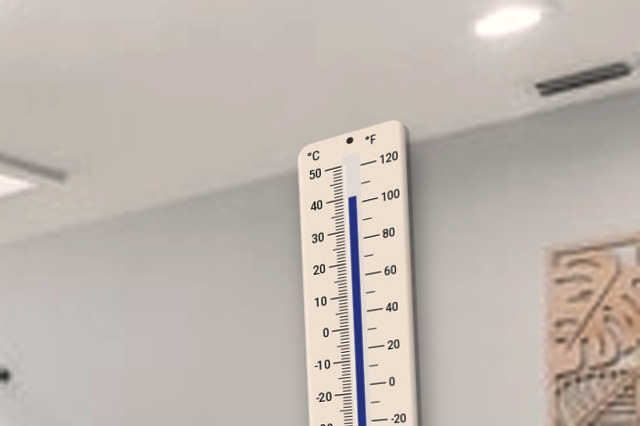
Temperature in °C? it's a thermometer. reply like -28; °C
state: 40; °C
